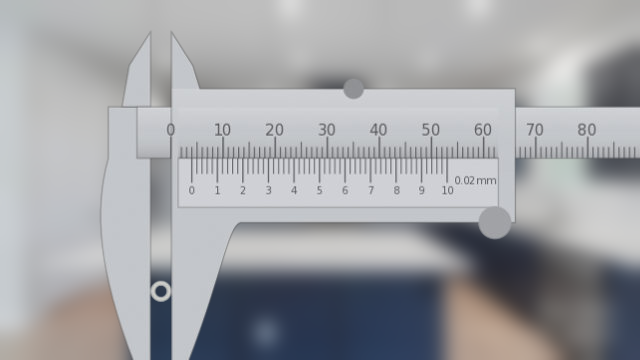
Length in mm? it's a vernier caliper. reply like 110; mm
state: 4.0; mm
